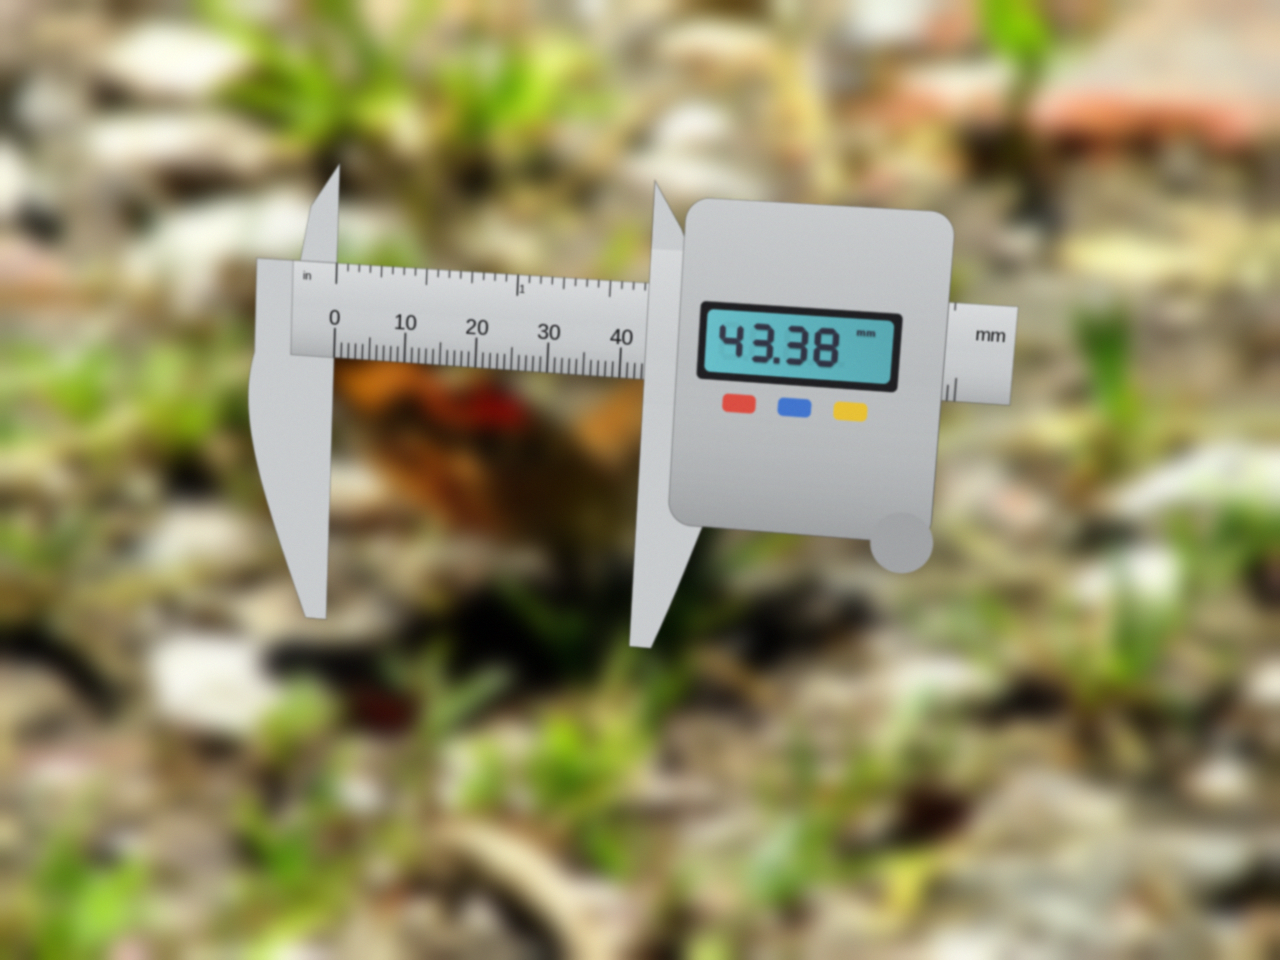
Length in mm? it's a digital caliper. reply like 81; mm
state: 43.38; mm
